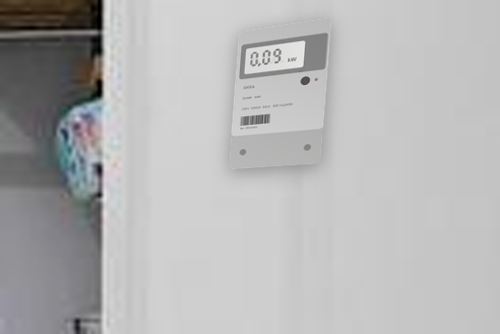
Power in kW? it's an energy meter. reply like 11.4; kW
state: 0.09; kW
